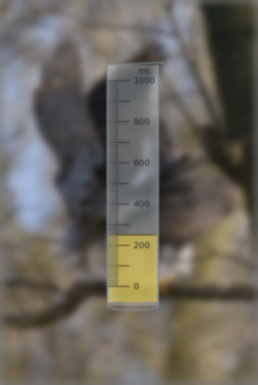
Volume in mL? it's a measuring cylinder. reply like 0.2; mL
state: 250; mL
